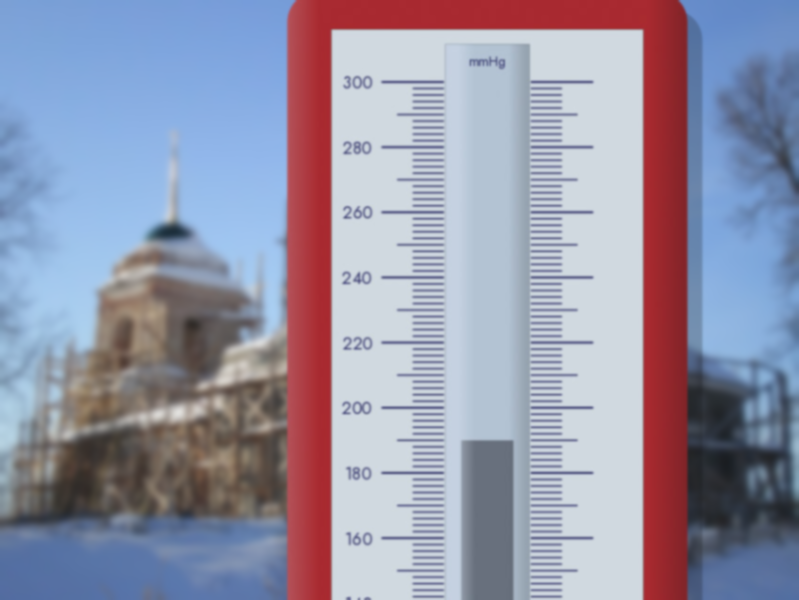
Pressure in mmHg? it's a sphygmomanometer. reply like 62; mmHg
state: 190; mmHg
